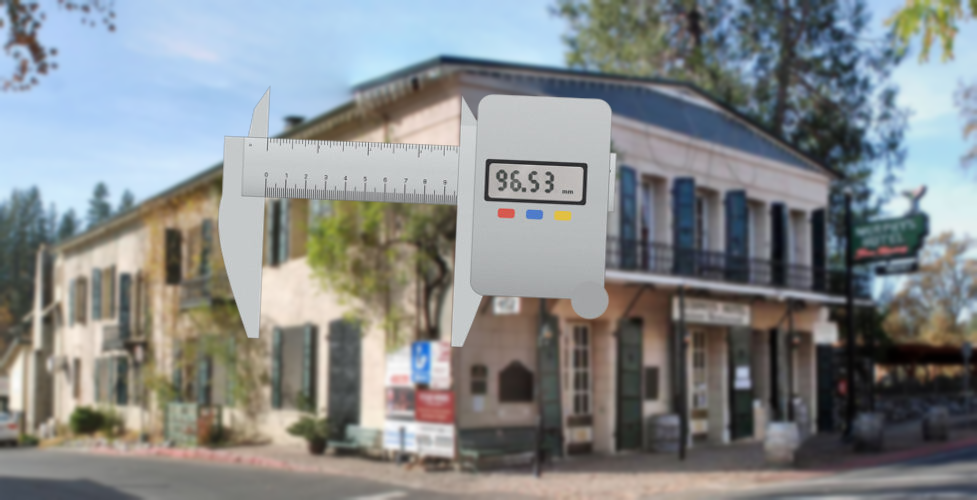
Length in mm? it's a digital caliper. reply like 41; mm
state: 96.53; mm
